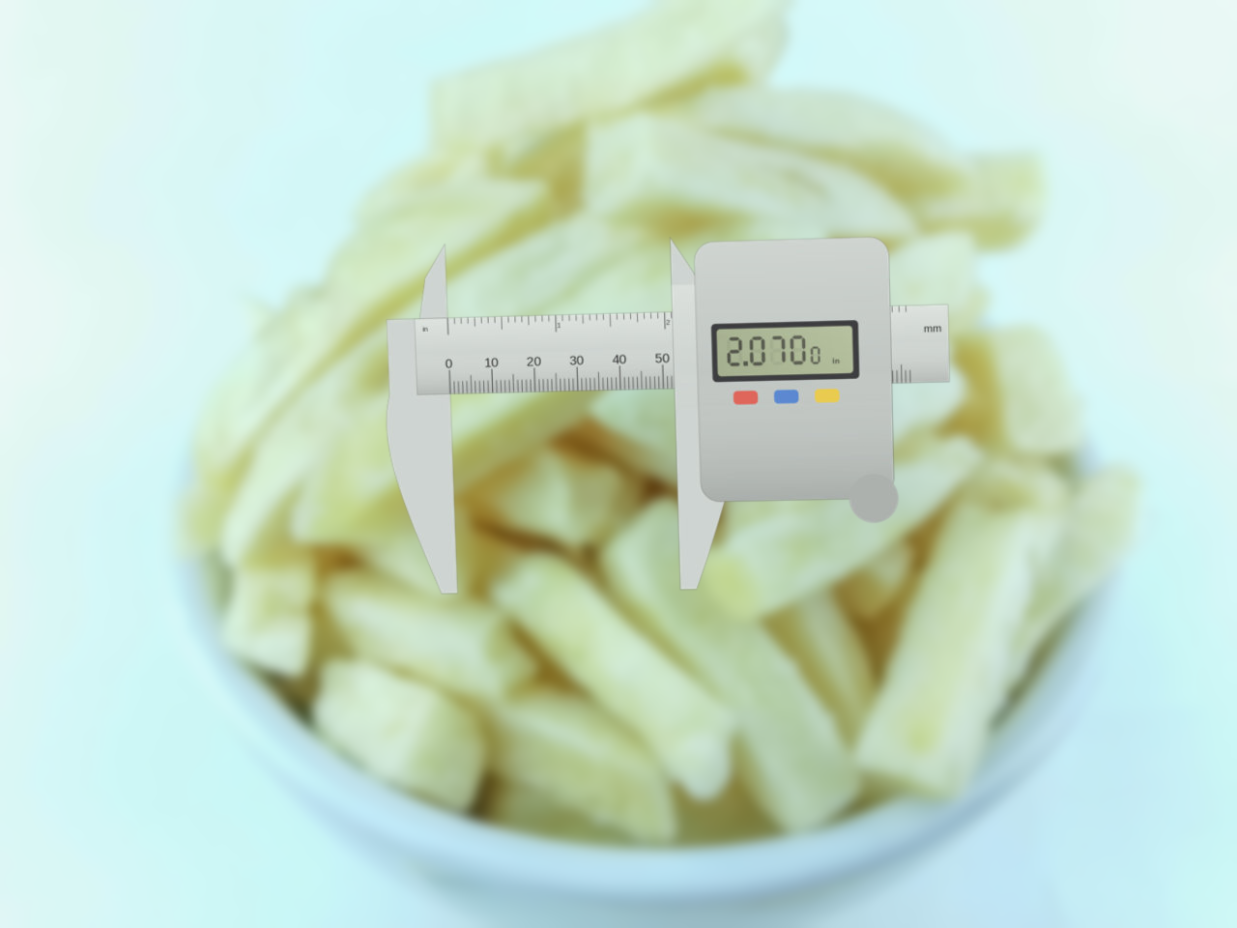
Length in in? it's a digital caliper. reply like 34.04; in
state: 2.0700; in
